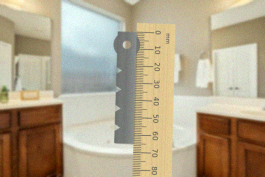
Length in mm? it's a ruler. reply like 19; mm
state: 65; mm
